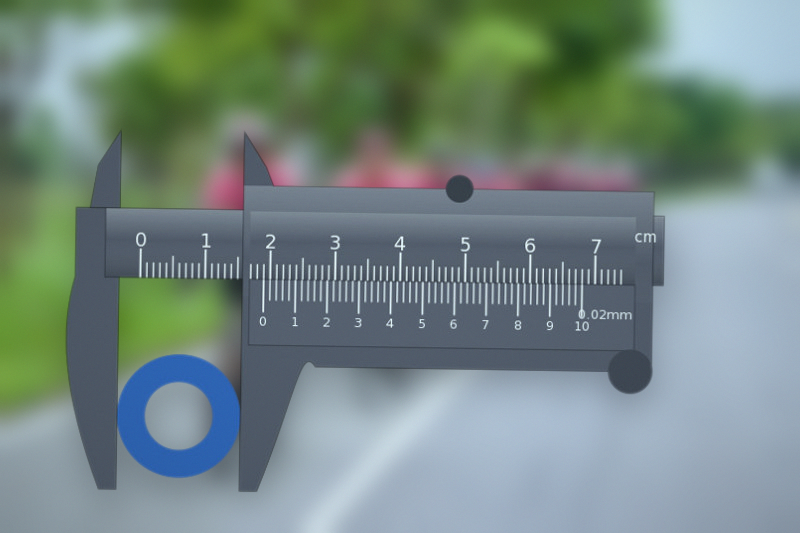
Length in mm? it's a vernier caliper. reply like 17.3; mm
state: 19.0; mm
